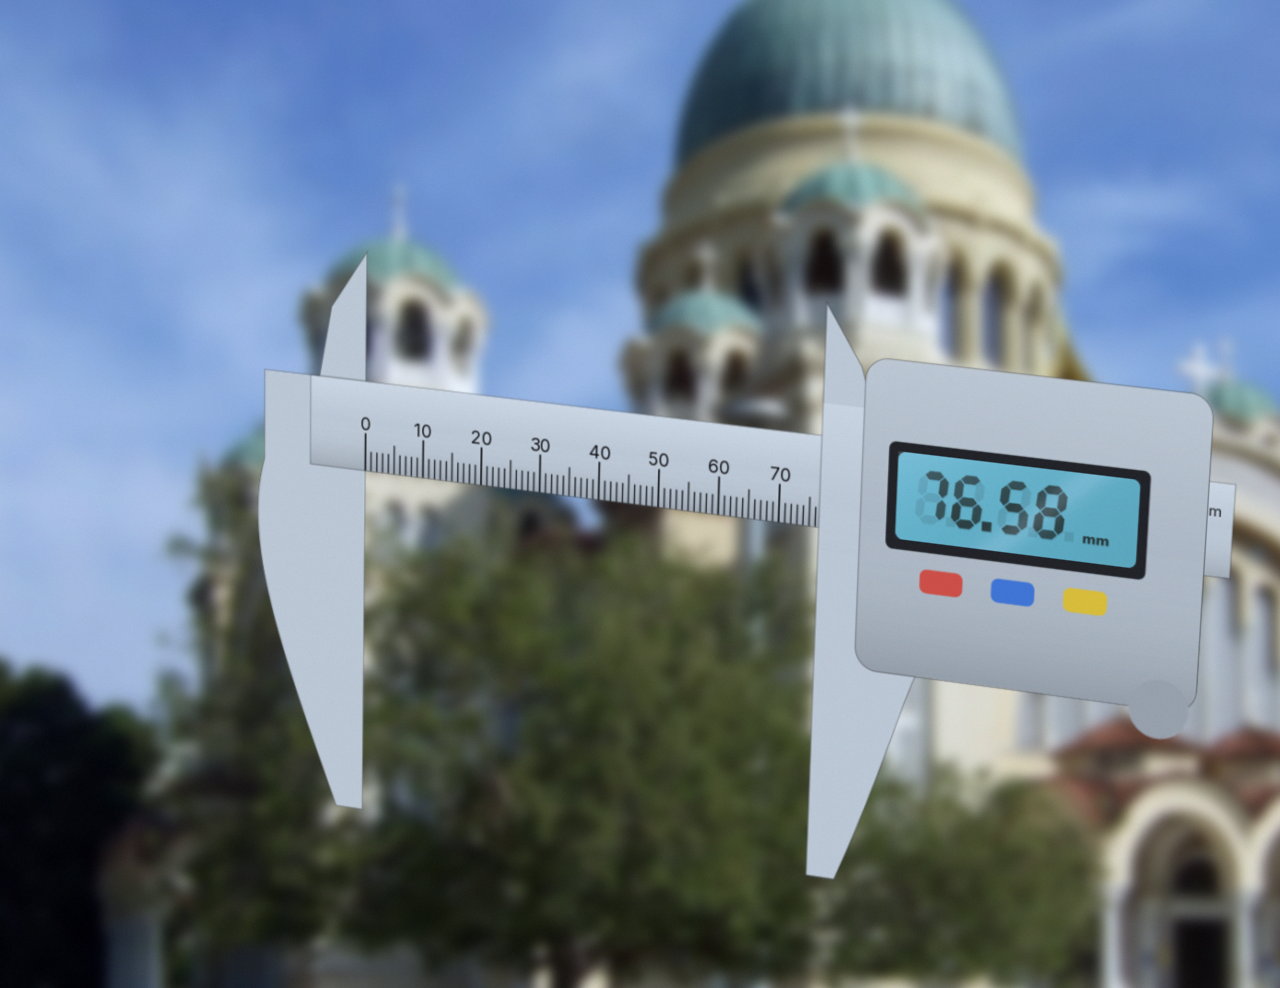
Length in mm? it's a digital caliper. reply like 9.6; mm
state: 76.58; mm
